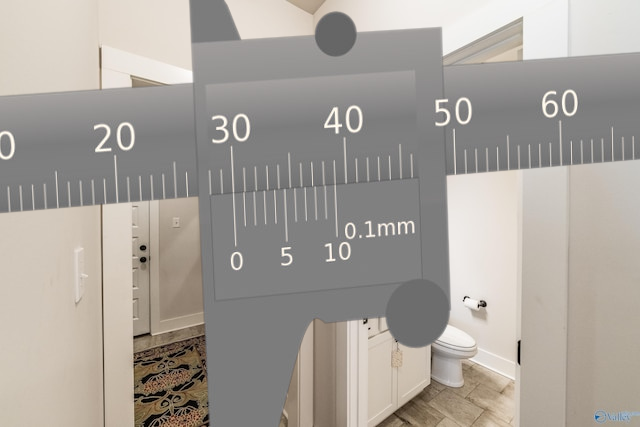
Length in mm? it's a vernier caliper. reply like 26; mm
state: 30.0; mm
